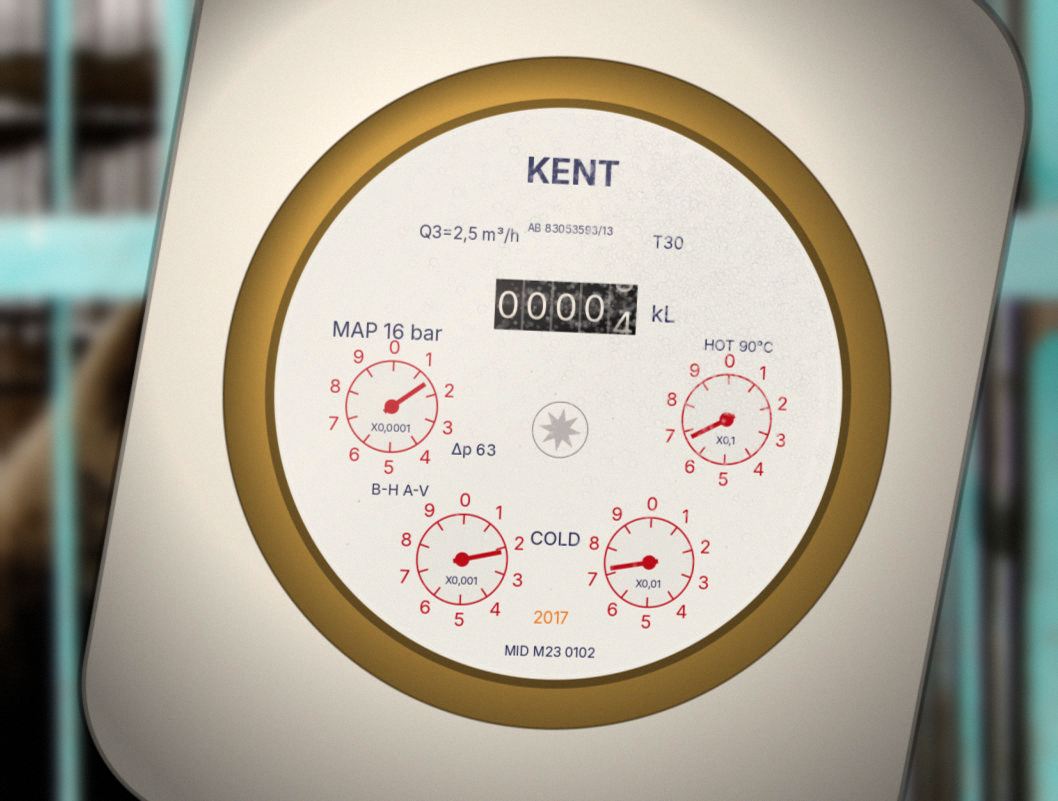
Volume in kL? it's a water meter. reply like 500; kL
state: 3.6721; kL
